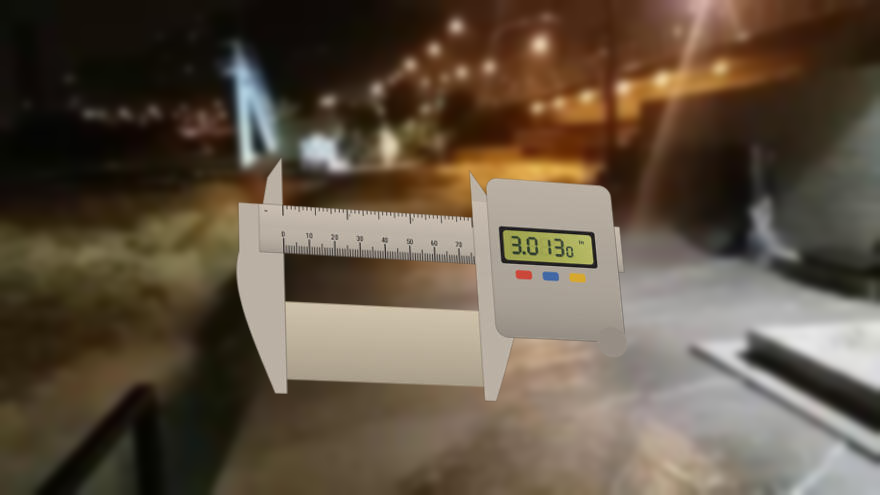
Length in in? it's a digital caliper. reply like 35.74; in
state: 3.0130; in
